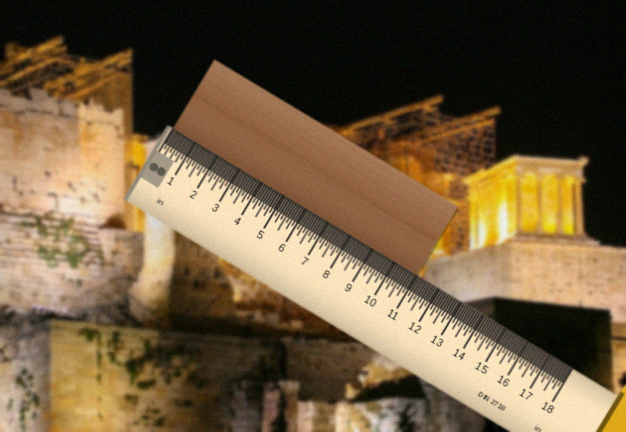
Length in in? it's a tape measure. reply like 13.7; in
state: 11; in
